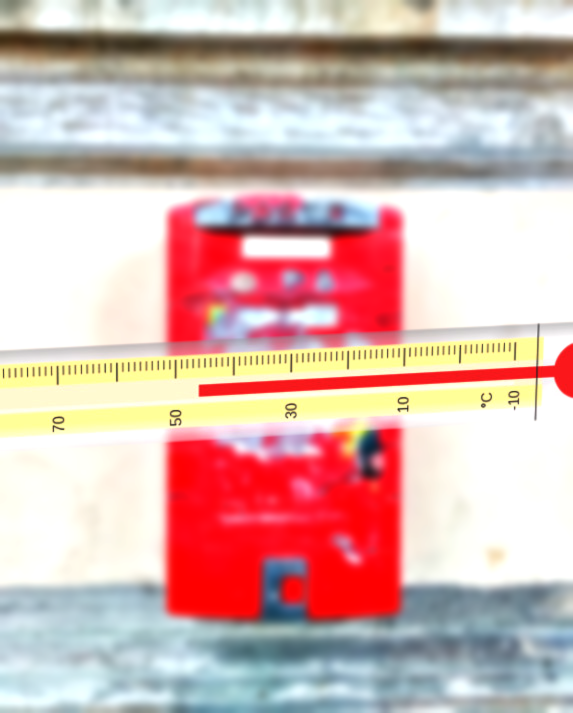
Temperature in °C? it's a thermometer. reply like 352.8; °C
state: 46; °C
